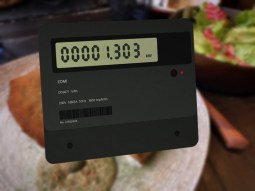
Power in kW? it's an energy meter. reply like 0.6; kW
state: 1.303; kW
